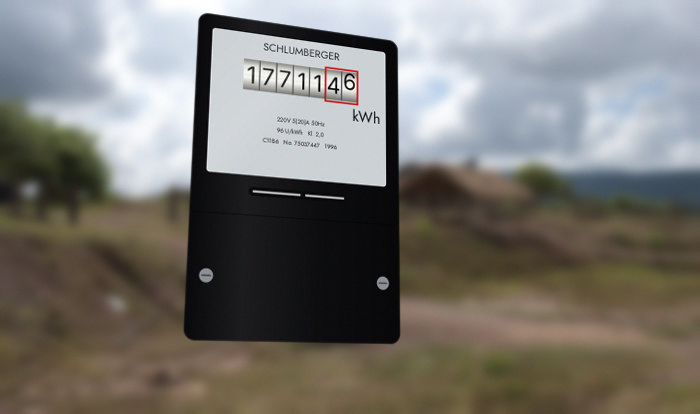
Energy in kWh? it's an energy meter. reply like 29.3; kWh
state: 17711.46; kWh
